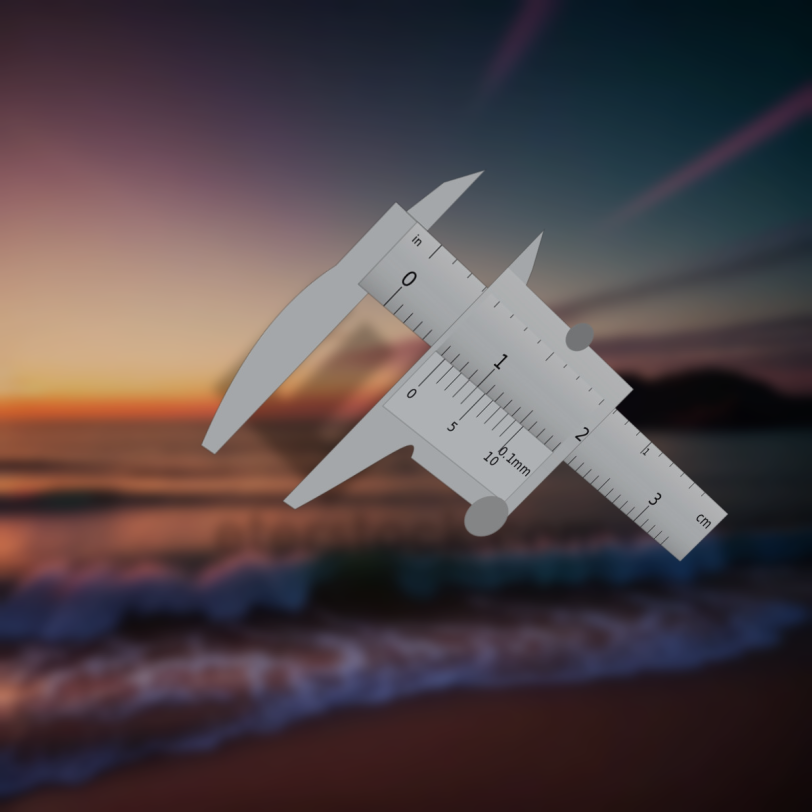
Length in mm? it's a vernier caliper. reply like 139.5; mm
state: 6.4; mm
